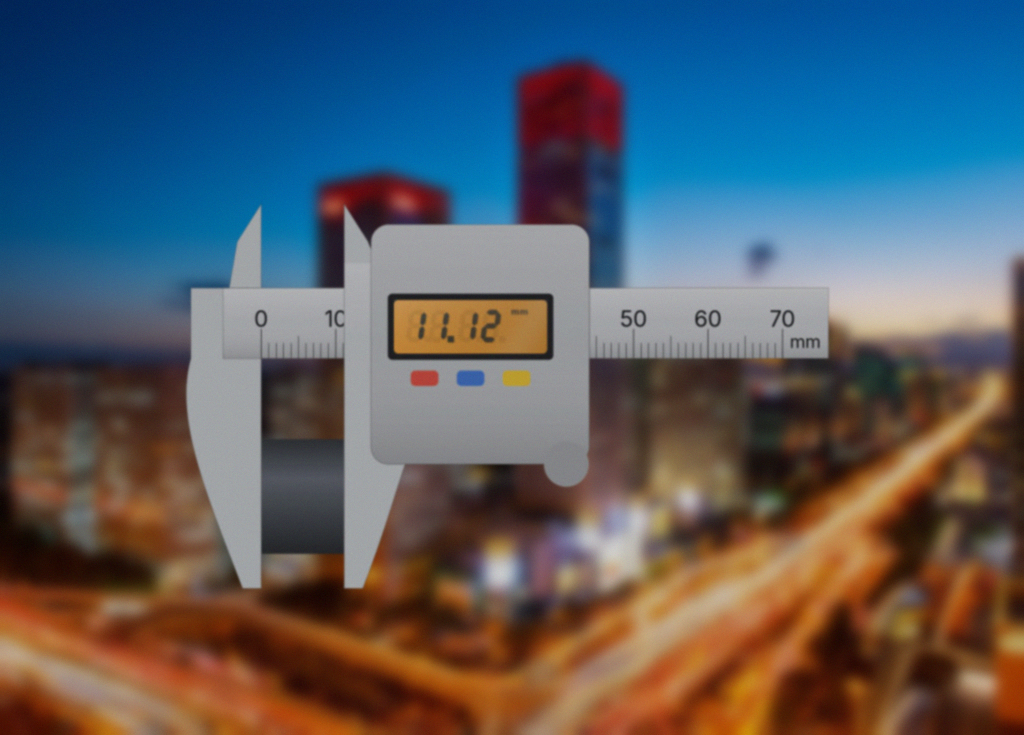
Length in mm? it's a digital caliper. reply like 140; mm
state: 11.12; mm
